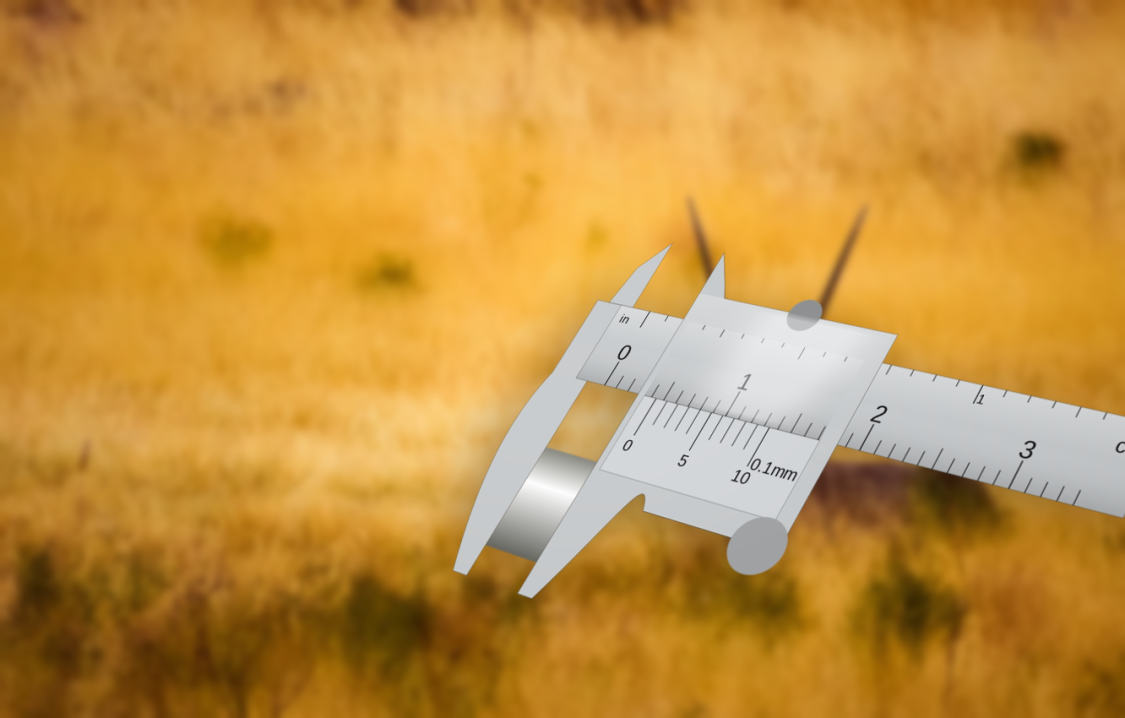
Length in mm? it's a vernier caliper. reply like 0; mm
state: 4.4; mm
